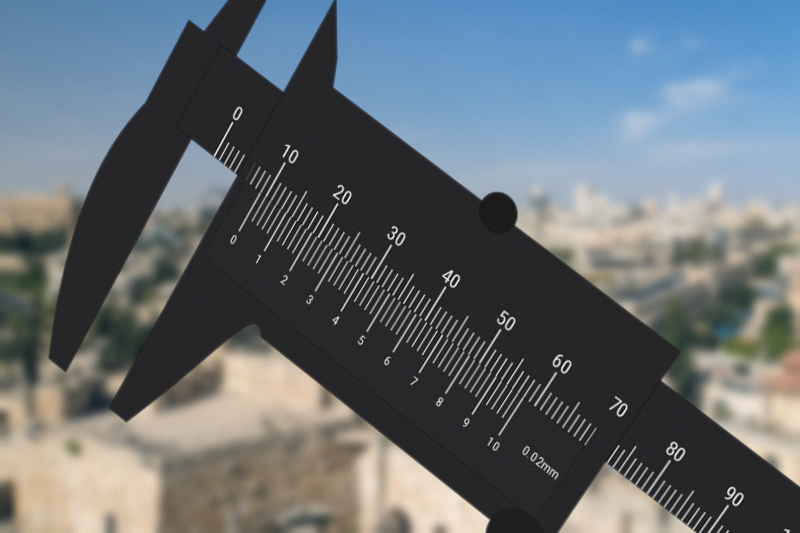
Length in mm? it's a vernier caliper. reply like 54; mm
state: 9.0; mm
